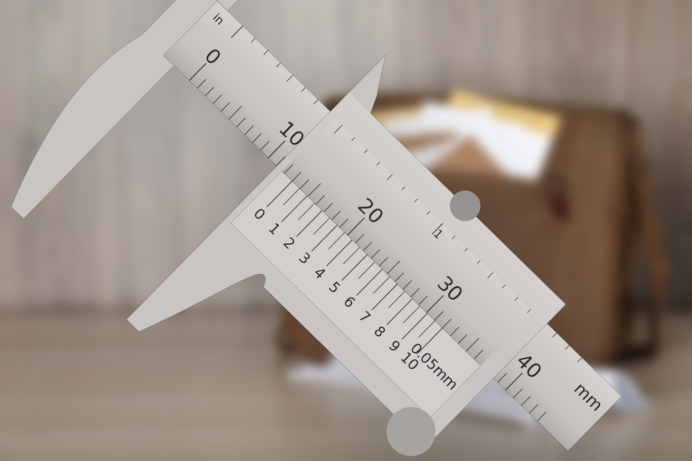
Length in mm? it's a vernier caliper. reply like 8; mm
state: 13.0; mm
